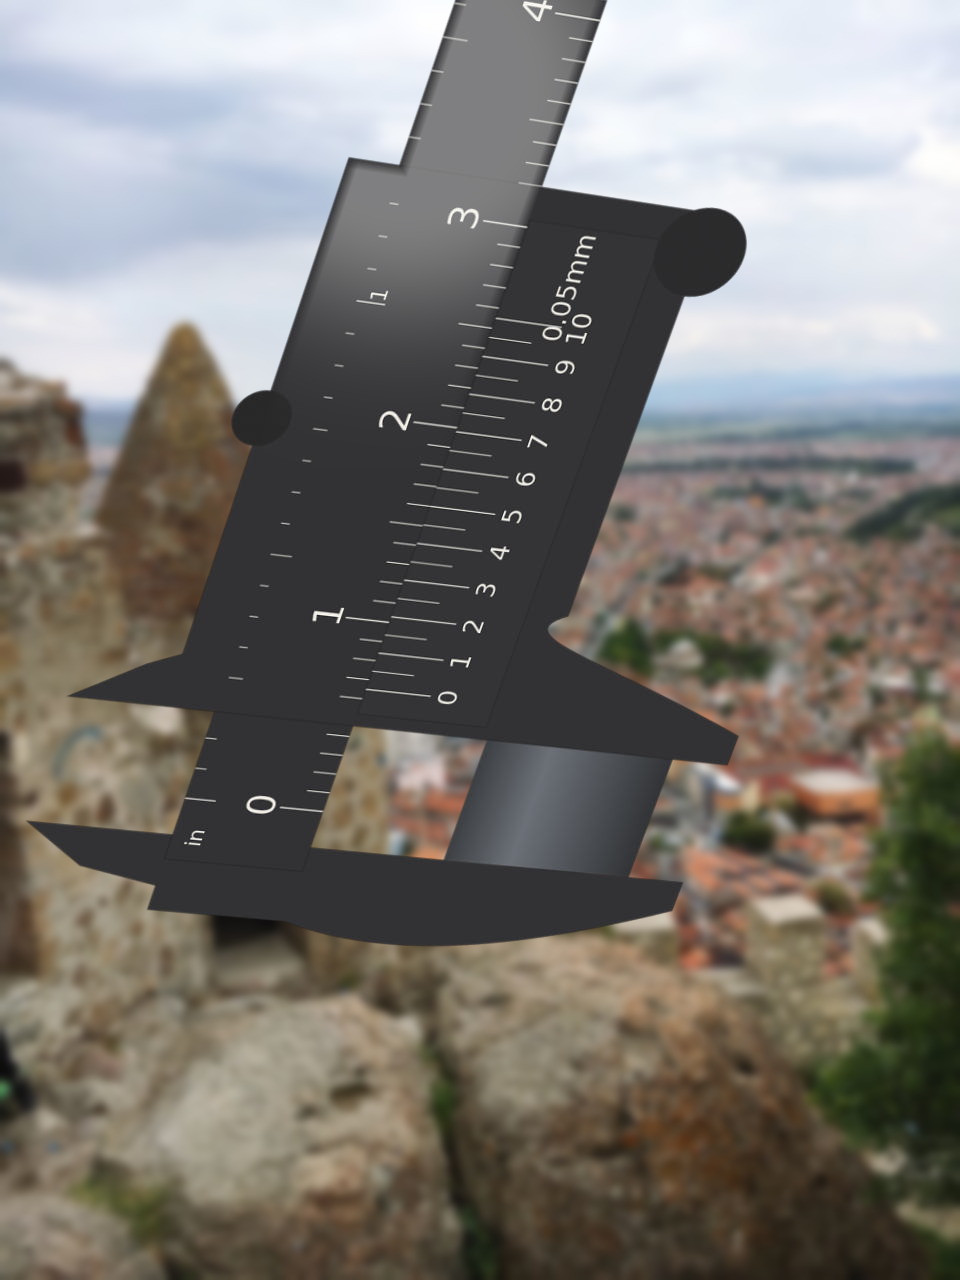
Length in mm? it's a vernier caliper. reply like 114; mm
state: 6.5; mm
